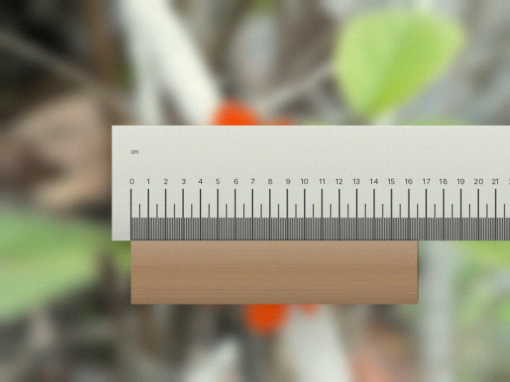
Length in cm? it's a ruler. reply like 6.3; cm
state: 16.5; cm
